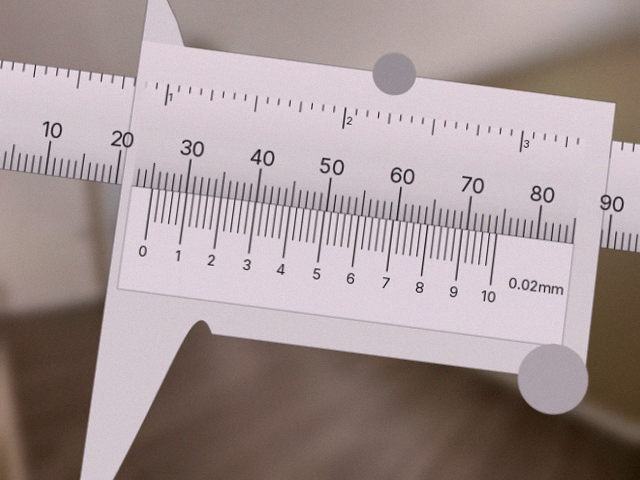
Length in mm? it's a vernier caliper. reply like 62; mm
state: 25.2; mm
